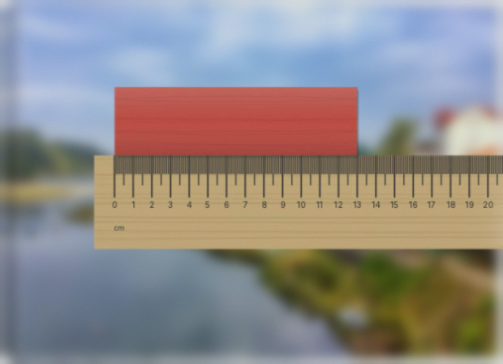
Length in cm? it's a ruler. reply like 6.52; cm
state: 13; cm
